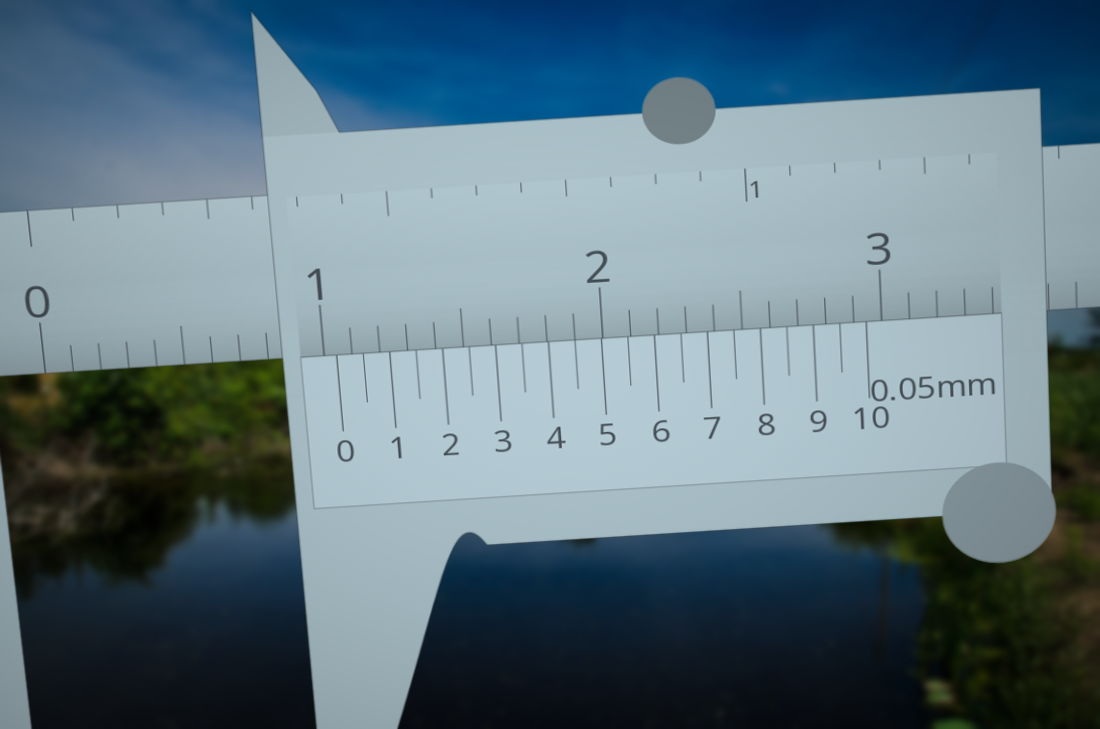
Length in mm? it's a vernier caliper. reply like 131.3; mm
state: 10.45; mm
